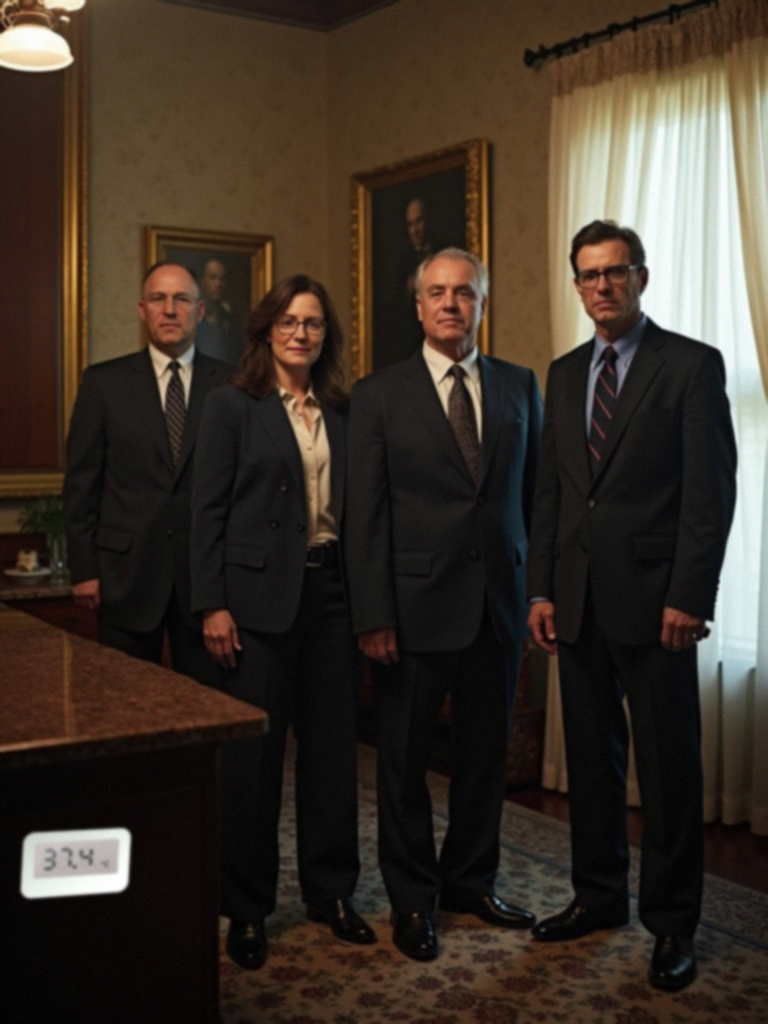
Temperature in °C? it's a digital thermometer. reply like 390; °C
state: 37.4; °C
